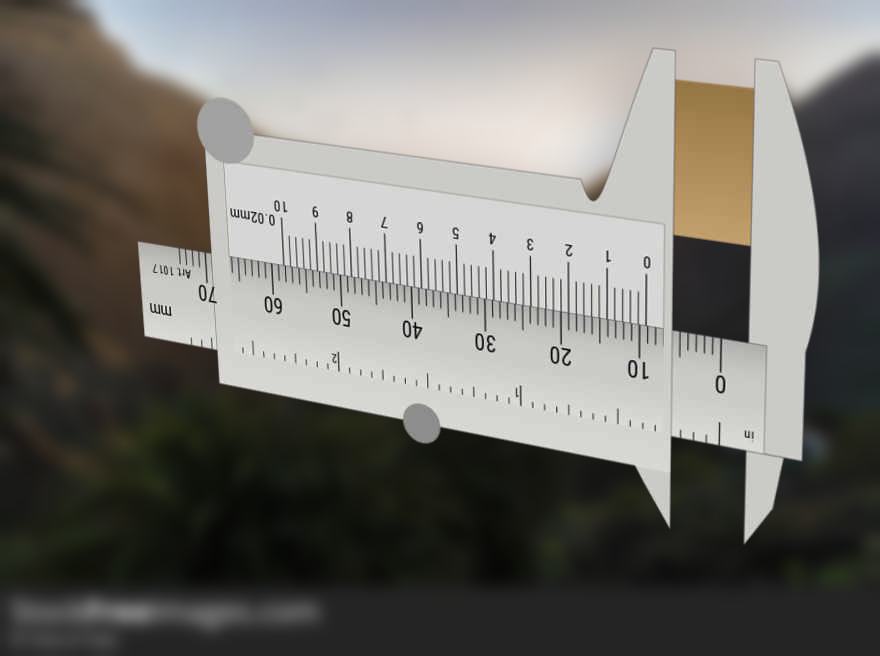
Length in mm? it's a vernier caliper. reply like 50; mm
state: 9.2; mm
